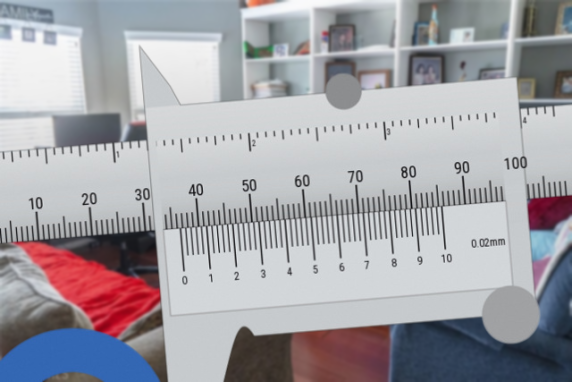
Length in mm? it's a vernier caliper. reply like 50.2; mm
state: 36.6; mm
